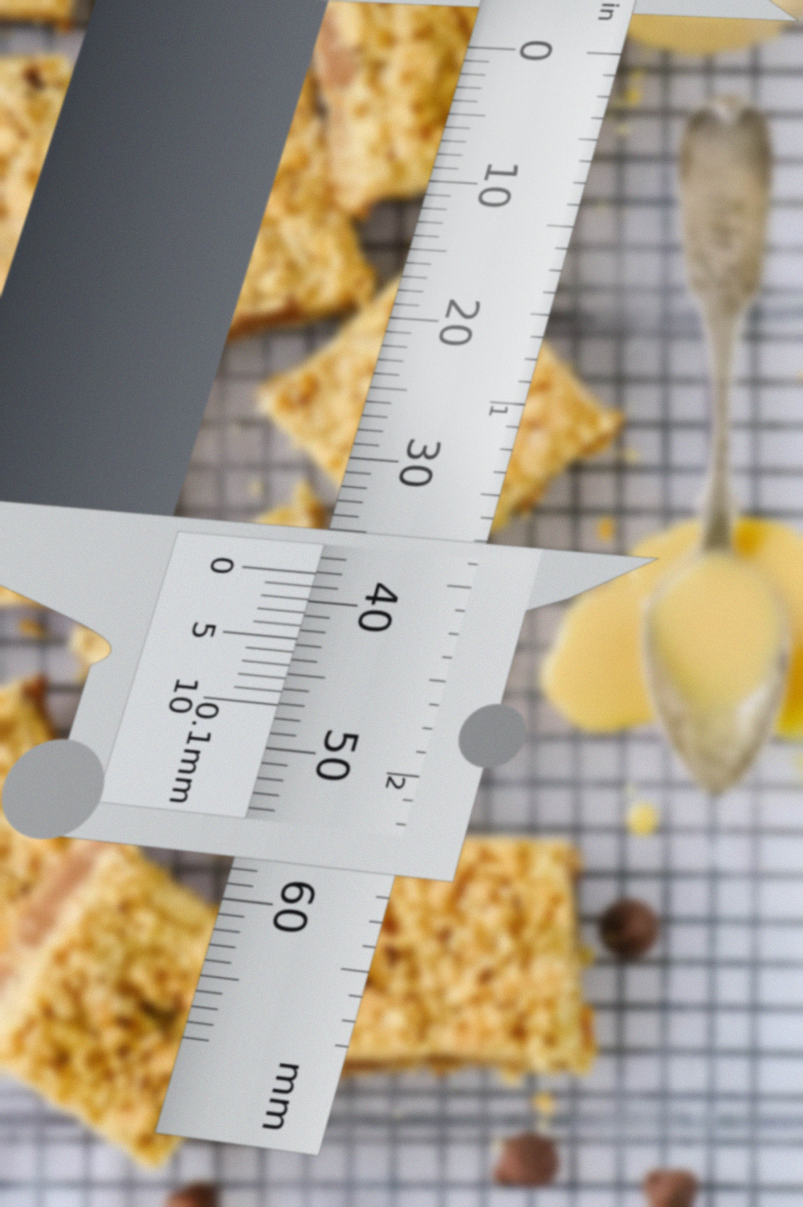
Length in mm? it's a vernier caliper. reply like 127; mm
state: 38.1; mm
